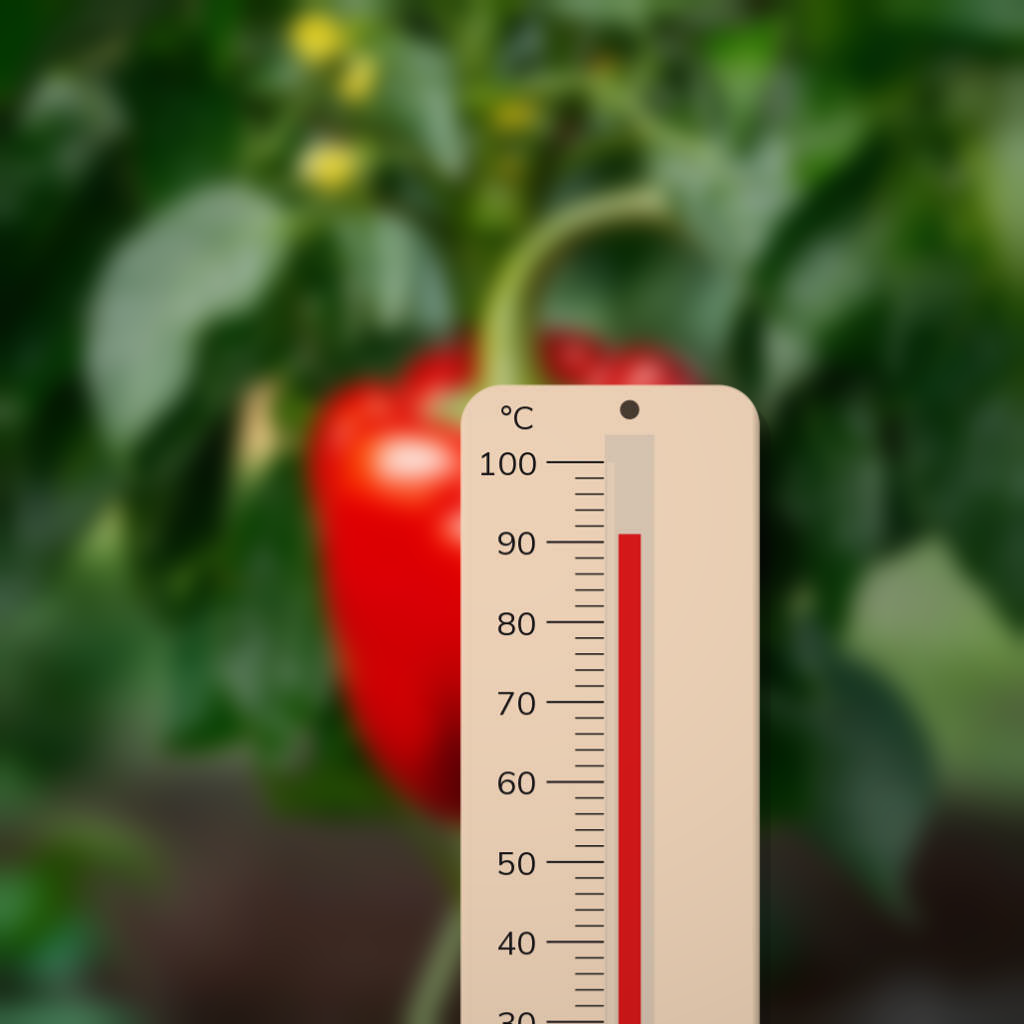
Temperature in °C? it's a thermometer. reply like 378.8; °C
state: 91; °C
